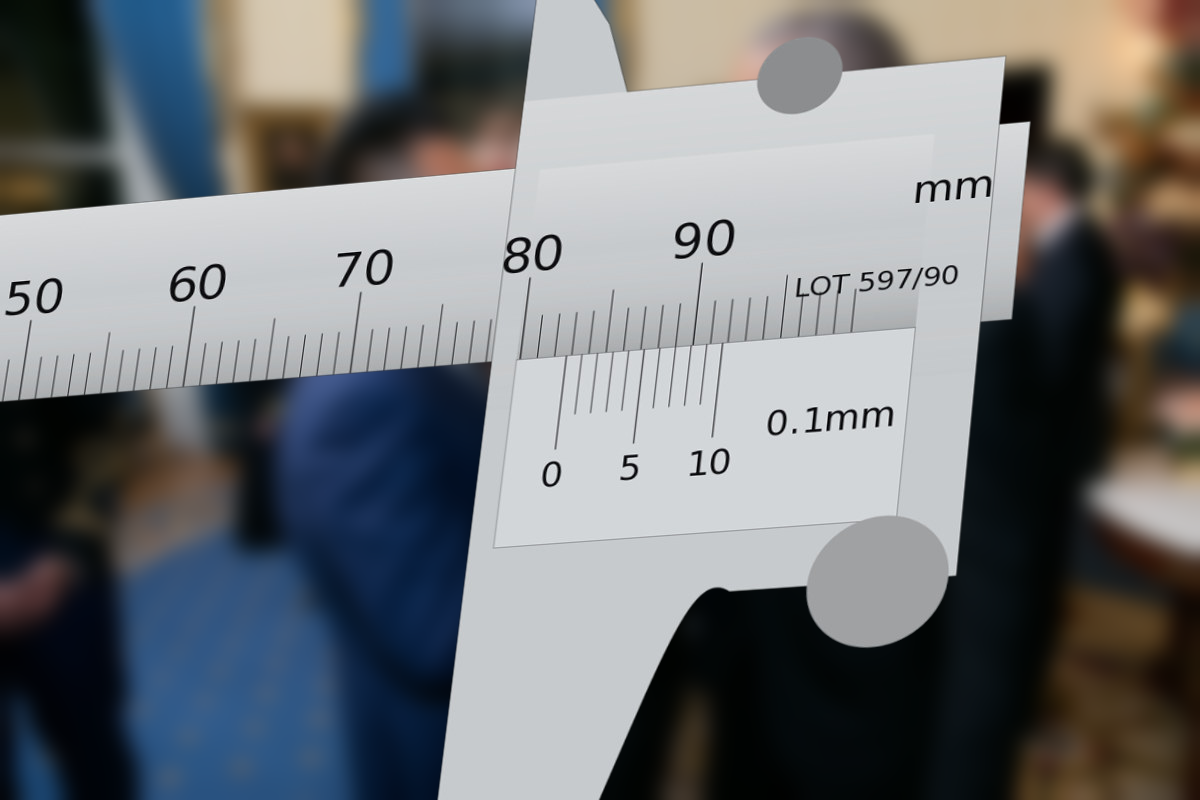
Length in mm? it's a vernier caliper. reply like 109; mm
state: 82.7; mm
